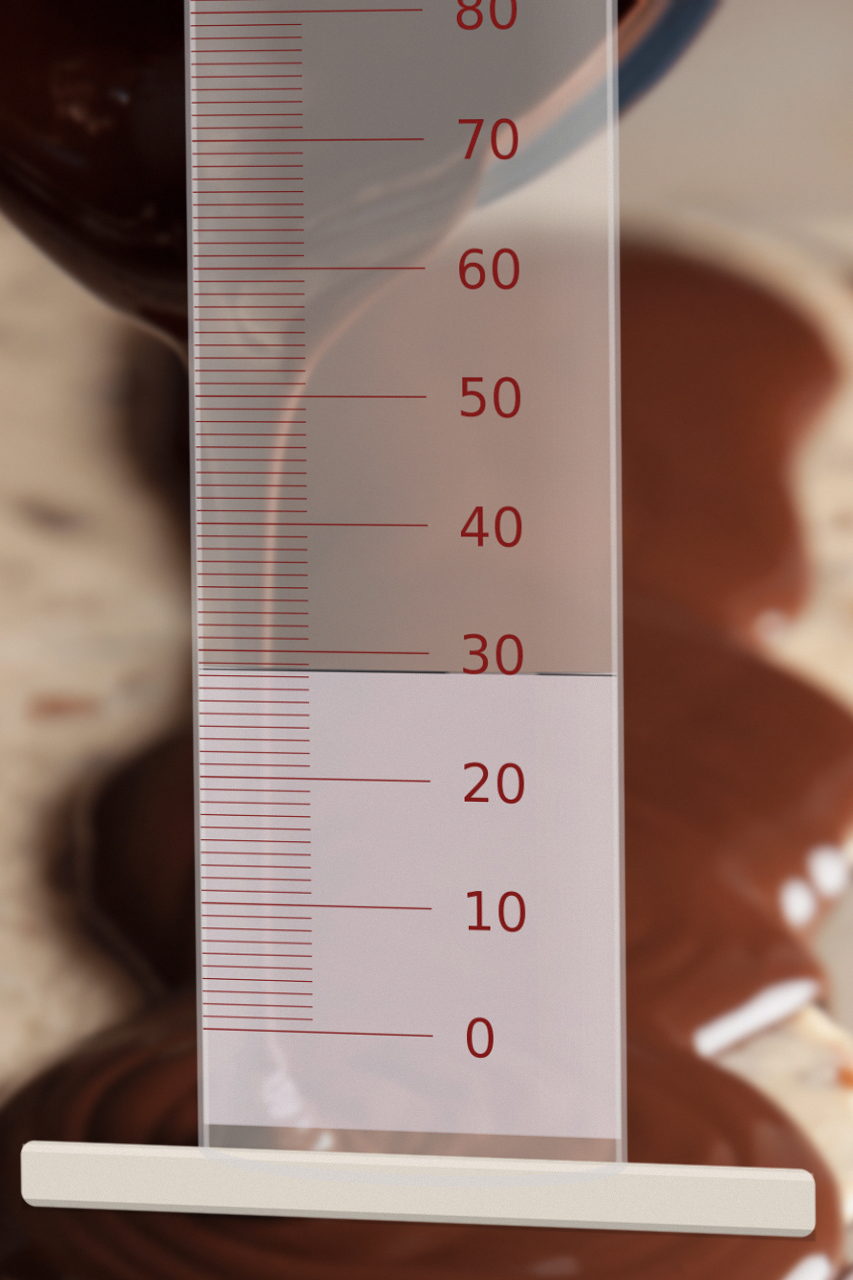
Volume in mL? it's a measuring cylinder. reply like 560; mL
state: 28.5; mL
